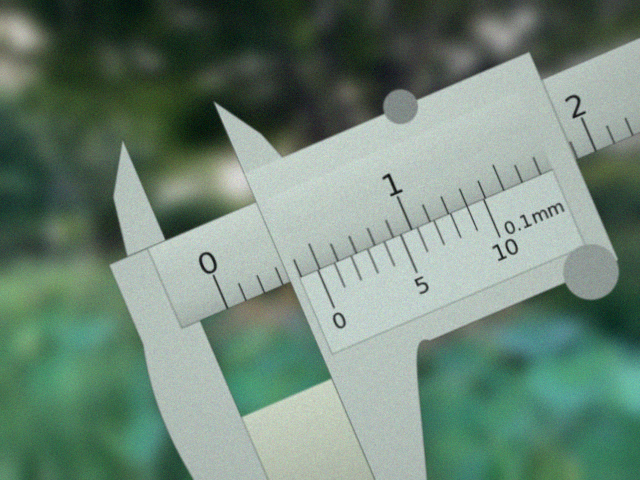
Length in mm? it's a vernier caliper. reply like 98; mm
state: 4.9; mm
